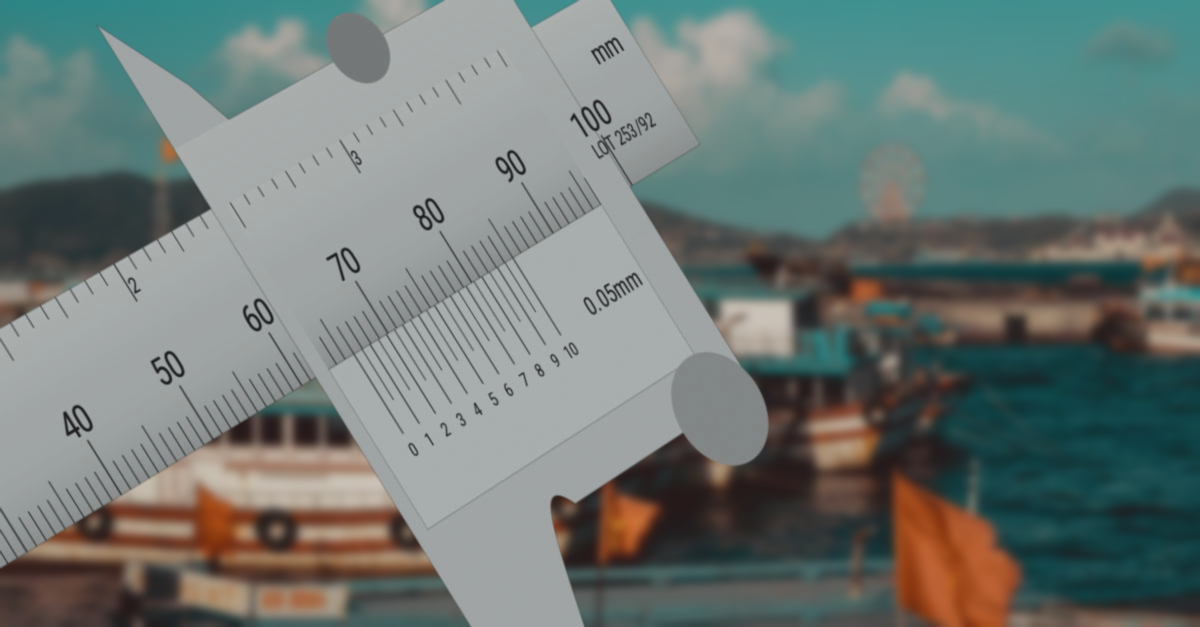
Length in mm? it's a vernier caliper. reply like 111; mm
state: 66.0; mm
